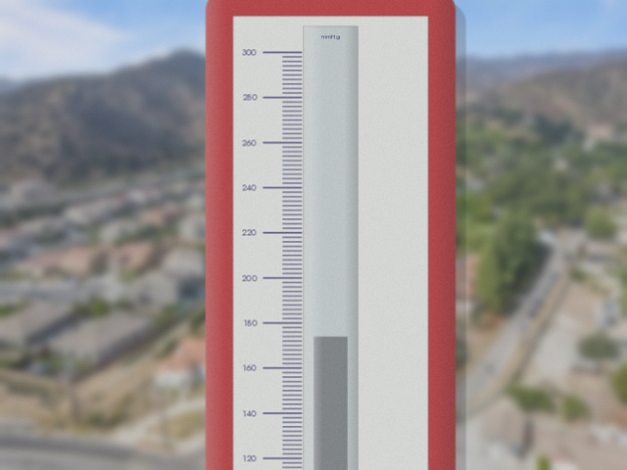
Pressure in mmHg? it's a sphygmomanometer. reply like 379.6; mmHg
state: 174; mmHg
